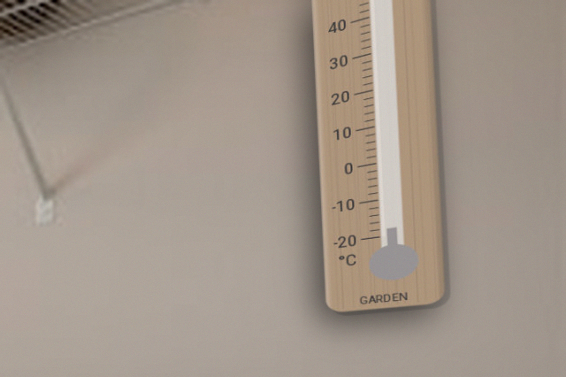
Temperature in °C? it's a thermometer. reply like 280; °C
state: -18; °C
